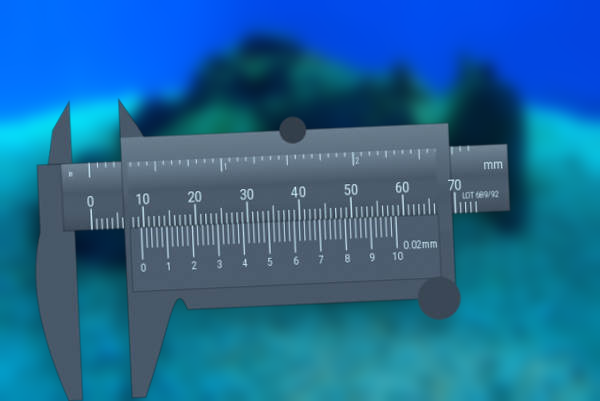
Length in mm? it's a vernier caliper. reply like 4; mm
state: 9.5; mm
